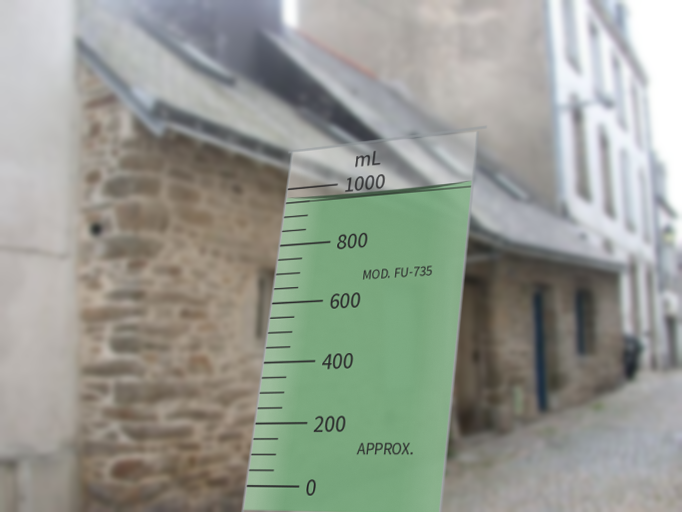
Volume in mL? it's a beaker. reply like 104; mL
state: 950; mL
